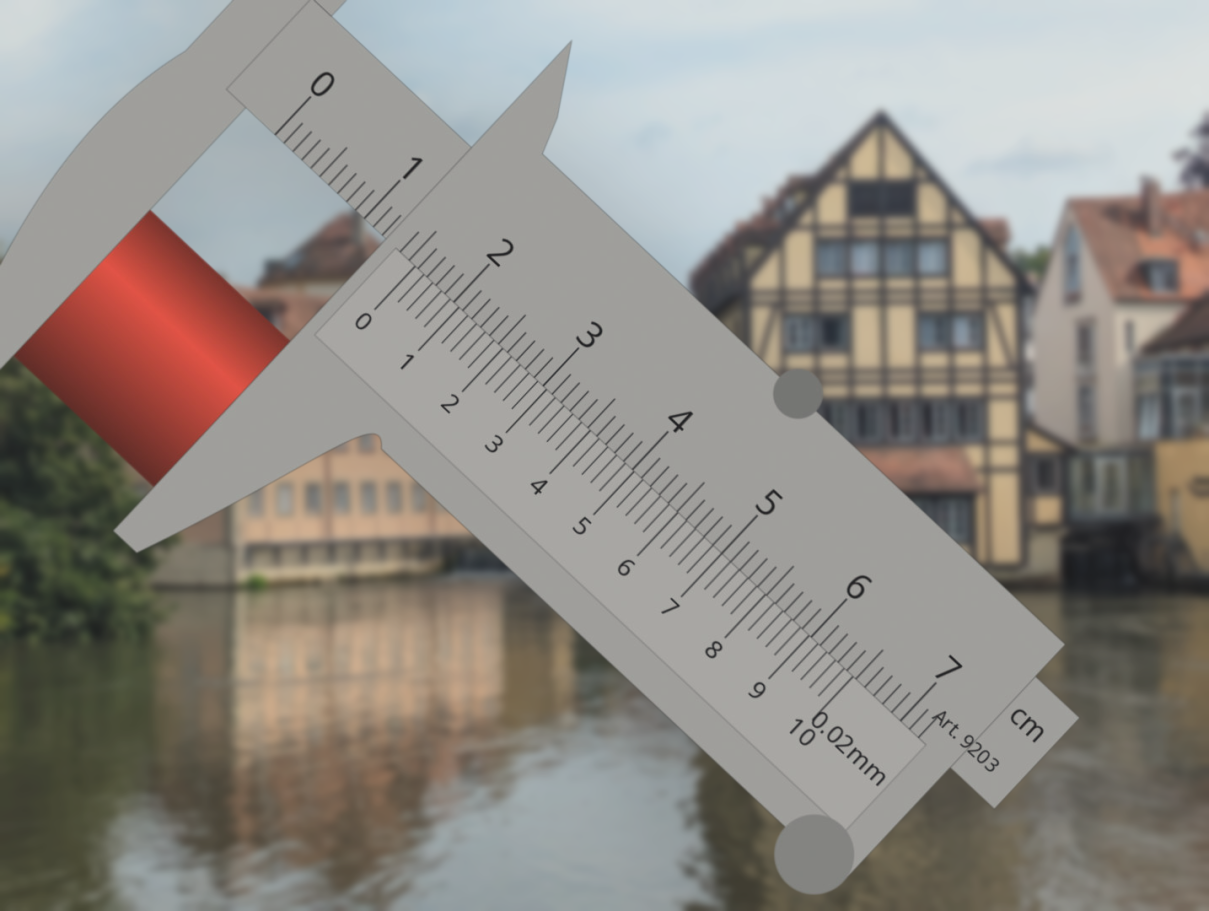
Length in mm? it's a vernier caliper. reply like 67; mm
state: 15.7; mm
